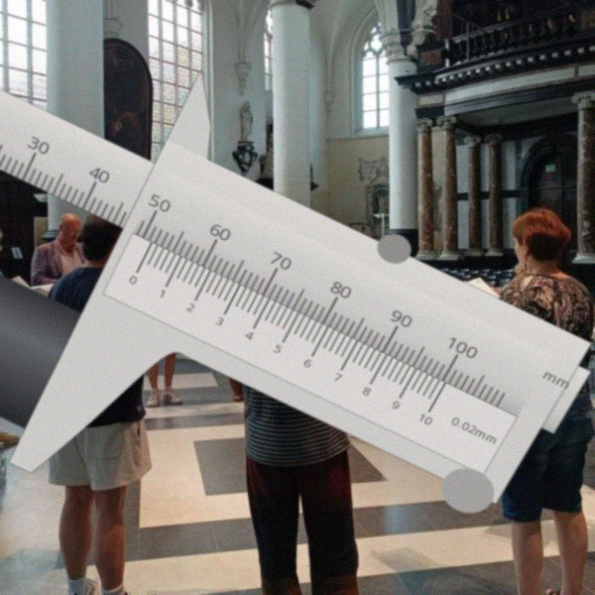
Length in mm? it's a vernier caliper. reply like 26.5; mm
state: 51.5; mm
